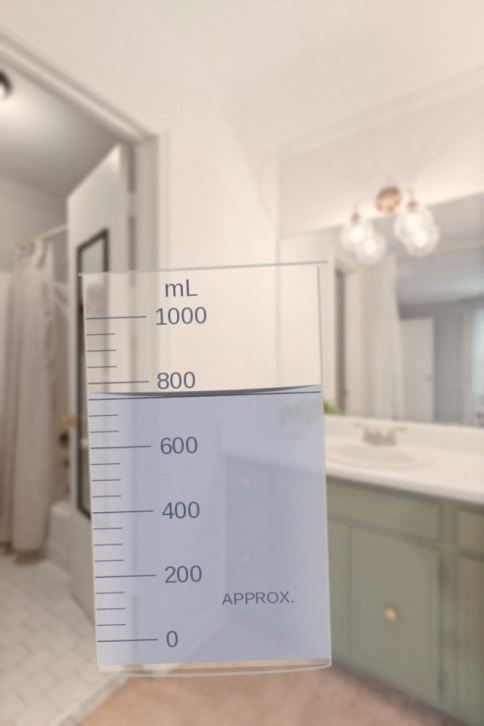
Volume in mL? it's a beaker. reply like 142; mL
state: 750; mL
